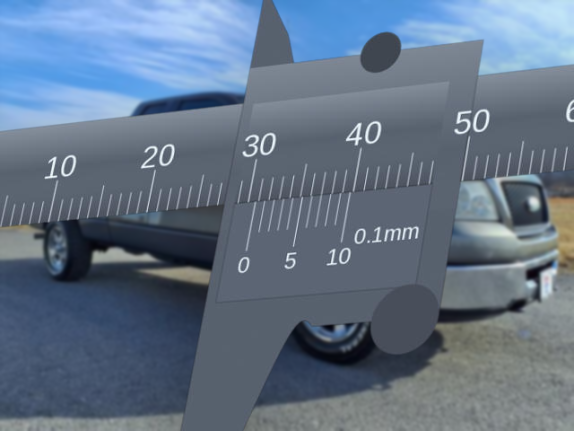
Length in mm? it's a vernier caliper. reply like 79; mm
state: 30.7; mm
